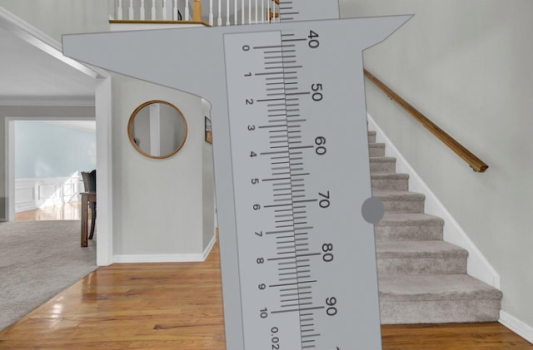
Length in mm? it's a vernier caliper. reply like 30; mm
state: 41.0; mm
